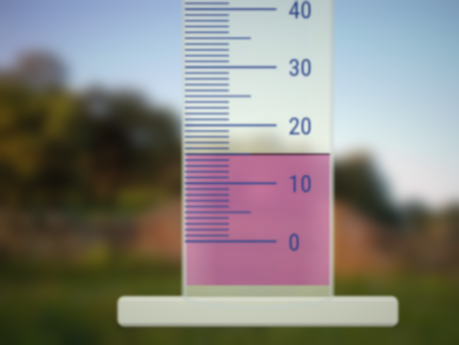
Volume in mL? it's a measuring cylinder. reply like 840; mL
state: 15; mL
